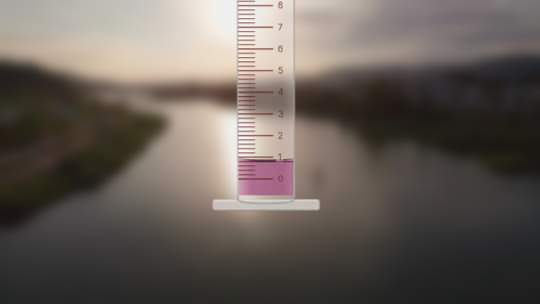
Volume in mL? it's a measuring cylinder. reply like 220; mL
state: 0.8; mL
